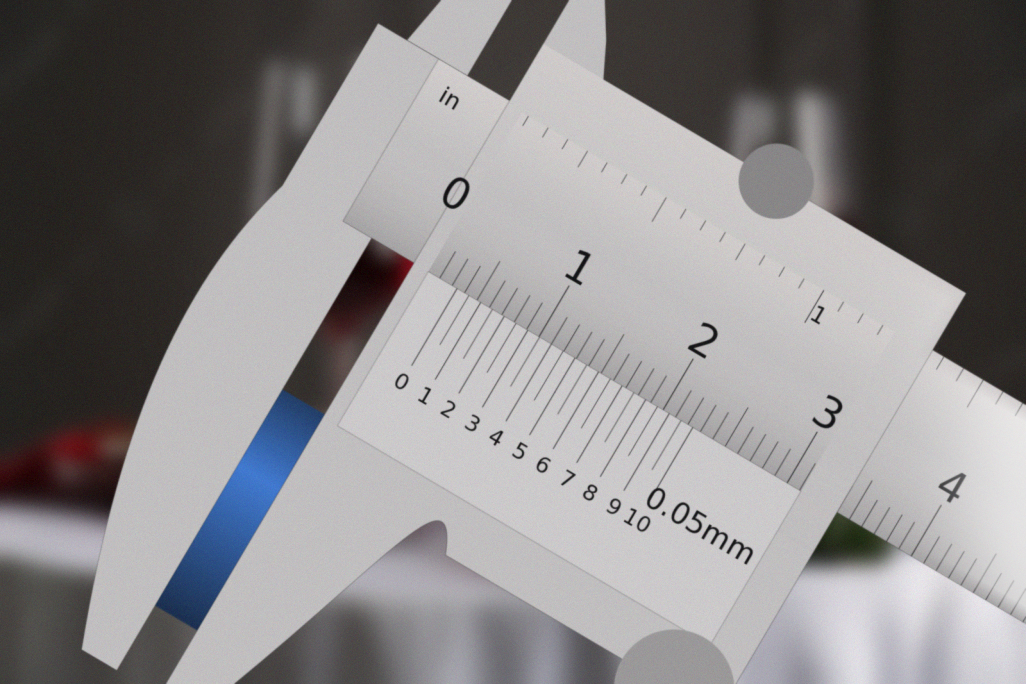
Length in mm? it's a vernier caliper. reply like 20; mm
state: 3.4; mm
